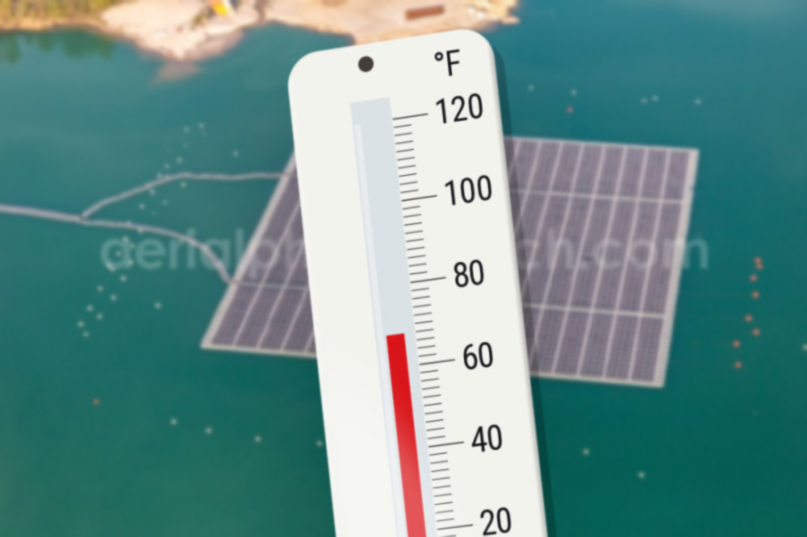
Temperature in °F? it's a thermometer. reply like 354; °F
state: 68; °F
